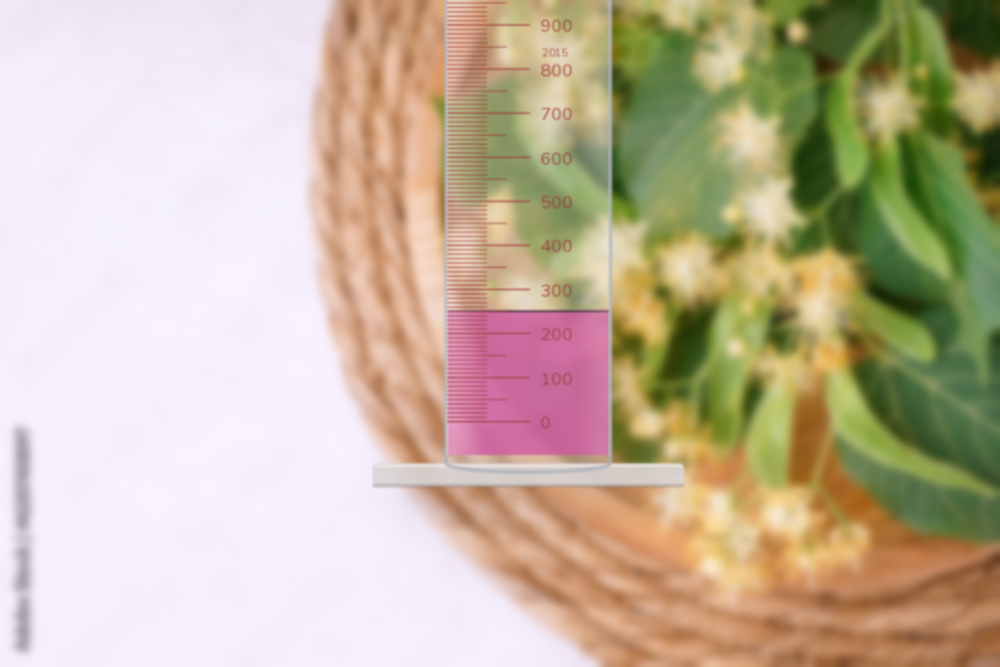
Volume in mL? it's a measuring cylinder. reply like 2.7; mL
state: 250; mL
